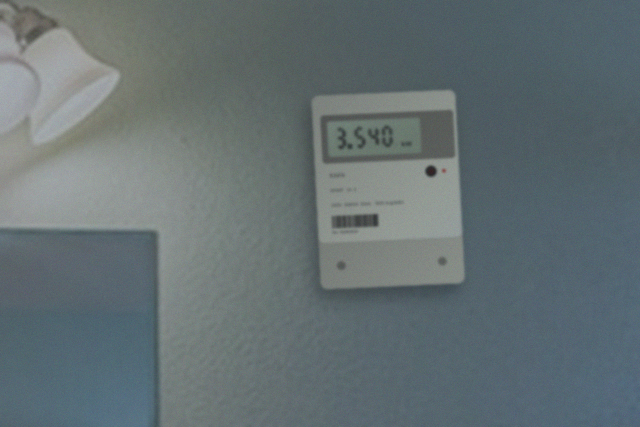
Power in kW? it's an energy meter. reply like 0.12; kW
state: 3.540; kW
